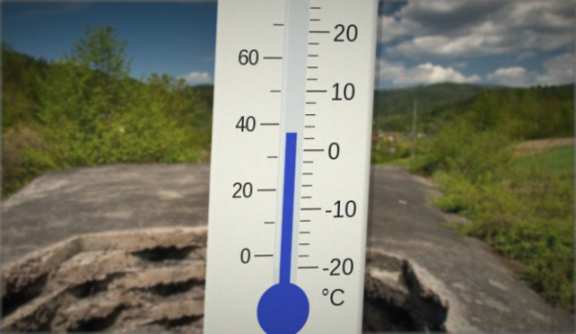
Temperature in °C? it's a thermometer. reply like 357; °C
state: 3; °C
